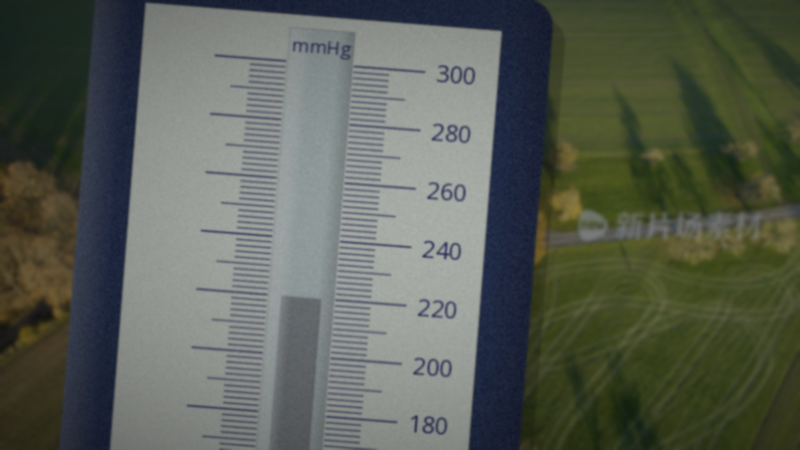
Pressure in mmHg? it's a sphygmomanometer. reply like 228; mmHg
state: 220; mmHg
